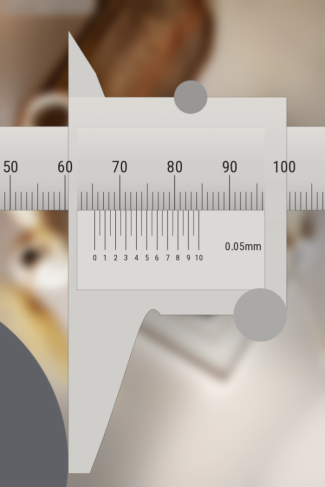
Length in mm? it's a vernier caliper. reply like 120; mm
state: 65.4; mm
